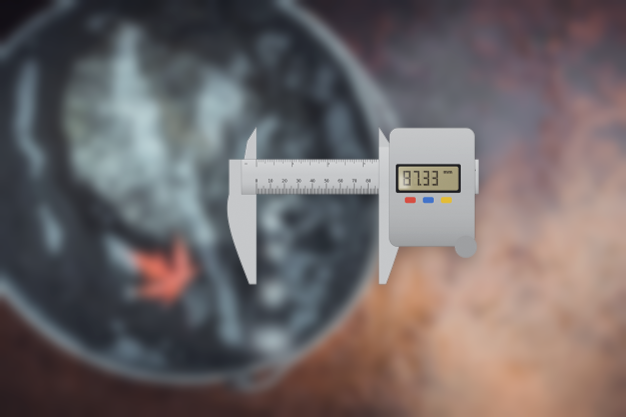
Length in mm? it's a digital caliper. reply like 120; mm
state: 87.33; mm
